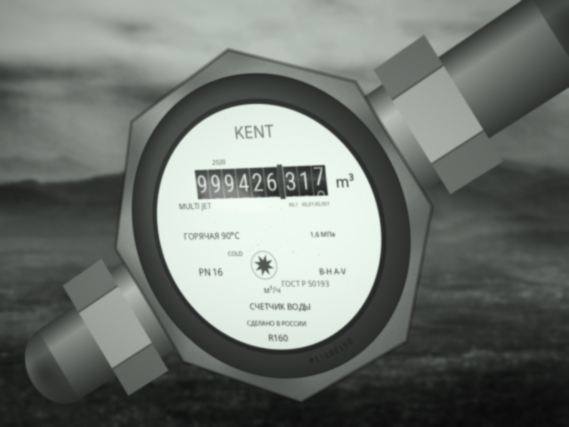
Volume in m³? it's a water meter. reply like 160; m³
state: 999426.317; m³
